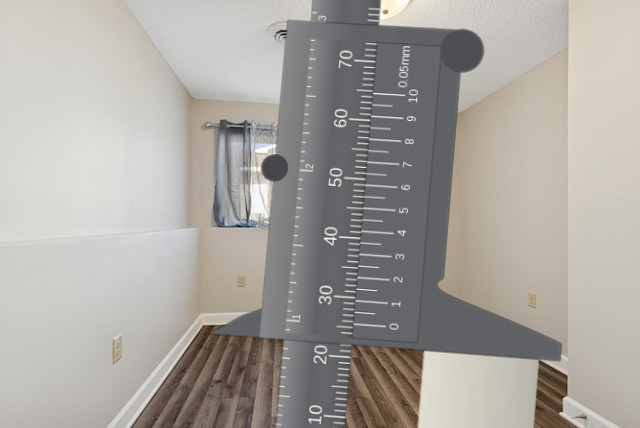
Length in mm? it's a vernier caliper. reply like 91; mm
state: 25.6; mm
